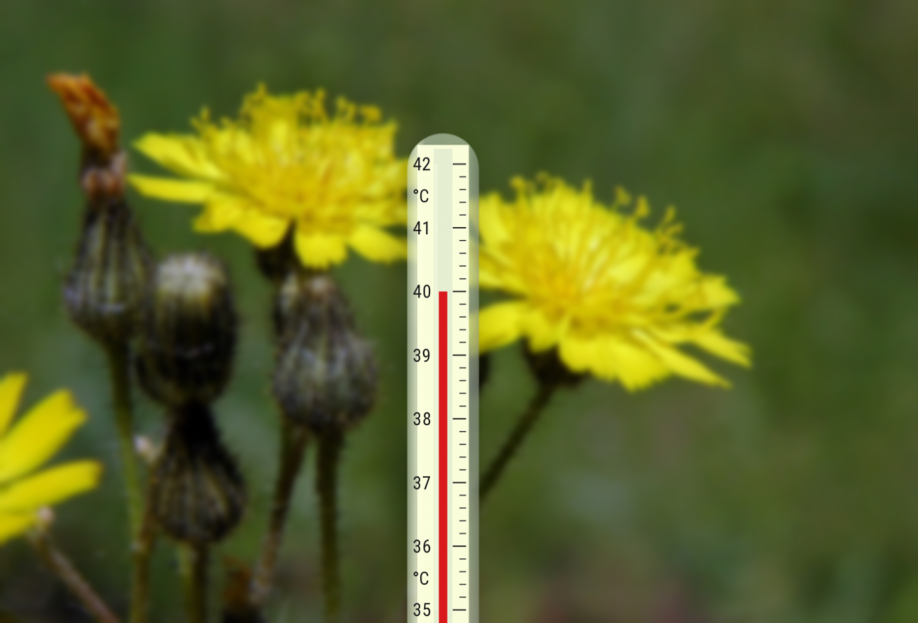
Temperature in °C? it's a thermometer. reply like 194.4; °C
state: 40; °C
